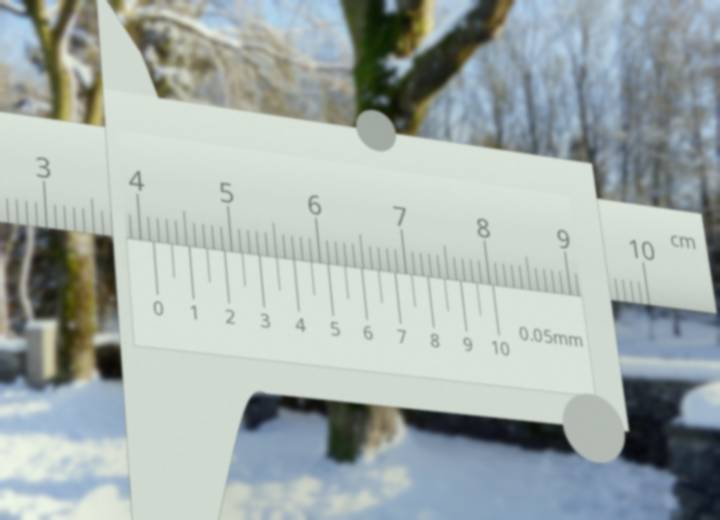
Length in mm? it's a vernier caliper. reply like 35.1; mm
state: 41.4; mm
